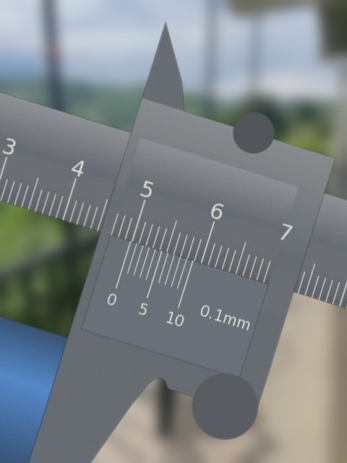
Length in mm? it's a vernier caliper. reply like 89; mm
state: 49.8; mm
